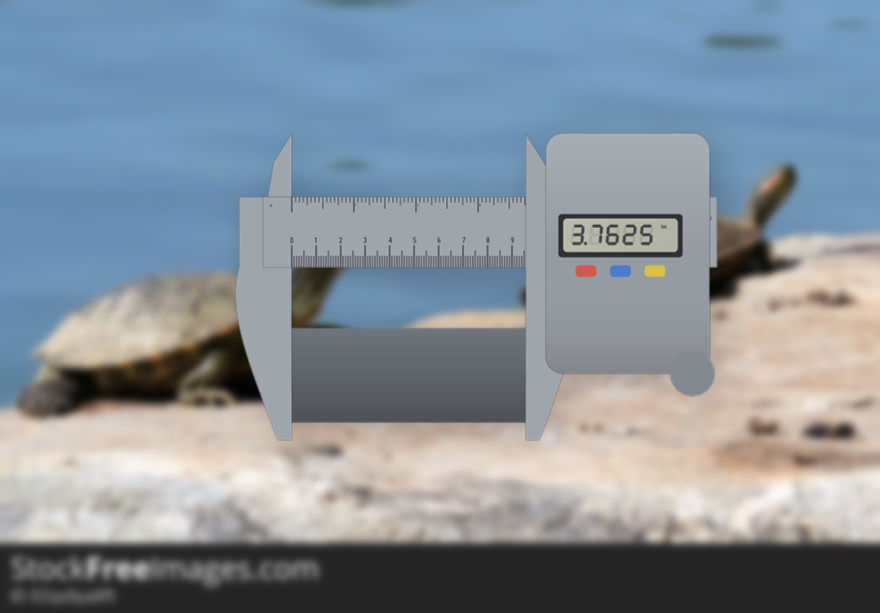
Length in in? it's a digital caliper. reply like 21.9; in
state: 3.7625; in
